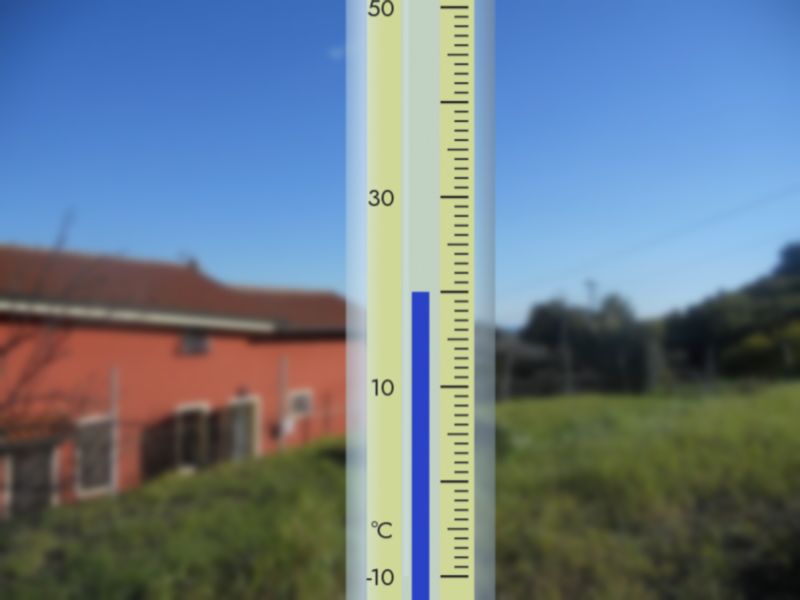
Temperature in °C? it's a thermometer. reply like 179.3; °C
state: 20; °C
